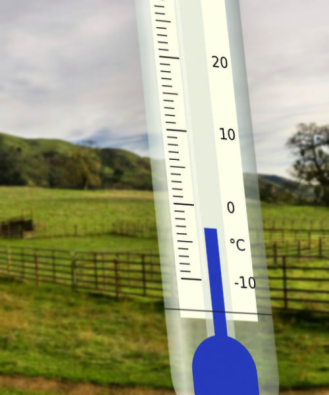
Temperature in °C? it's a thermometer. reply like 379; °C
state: -3; °C
